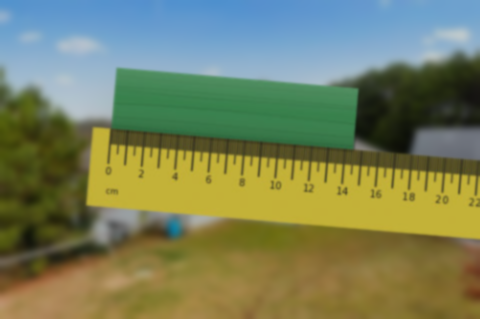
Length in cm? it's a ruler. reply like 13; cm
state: 14.5; cm
